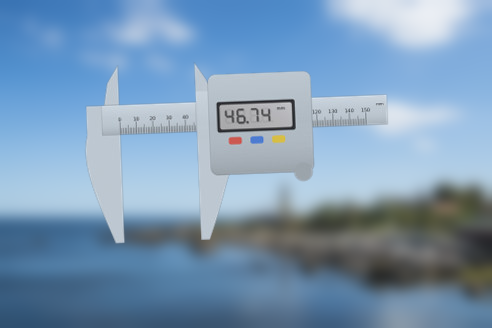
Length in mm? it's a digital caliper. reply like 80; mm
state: 46.74; mm
